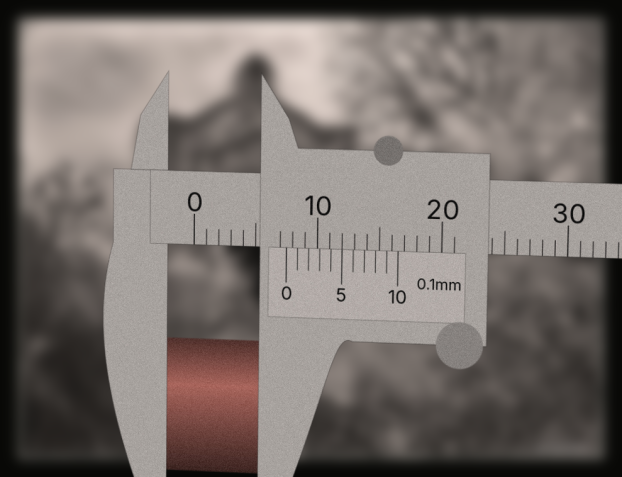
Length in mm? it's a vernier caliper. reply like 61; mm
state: 7.5; mm
